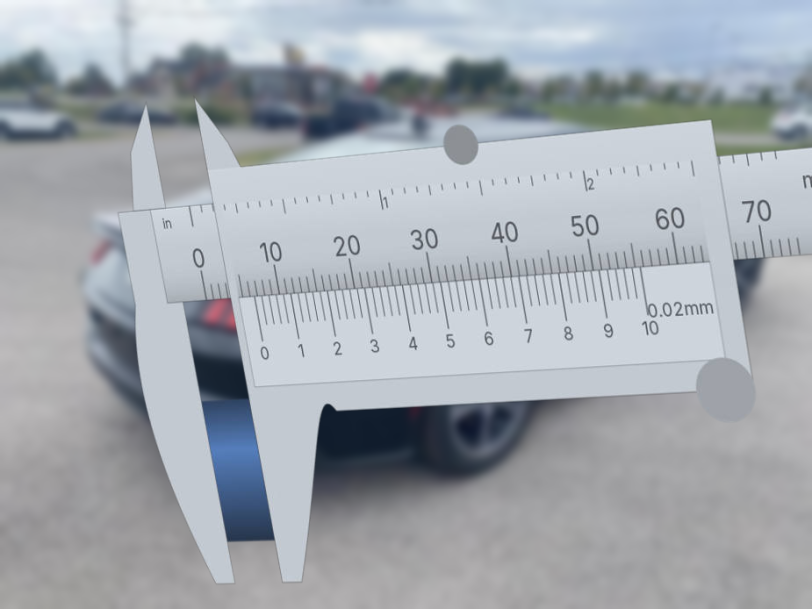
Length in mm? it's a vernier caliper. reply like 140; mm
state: 6.6; mm
